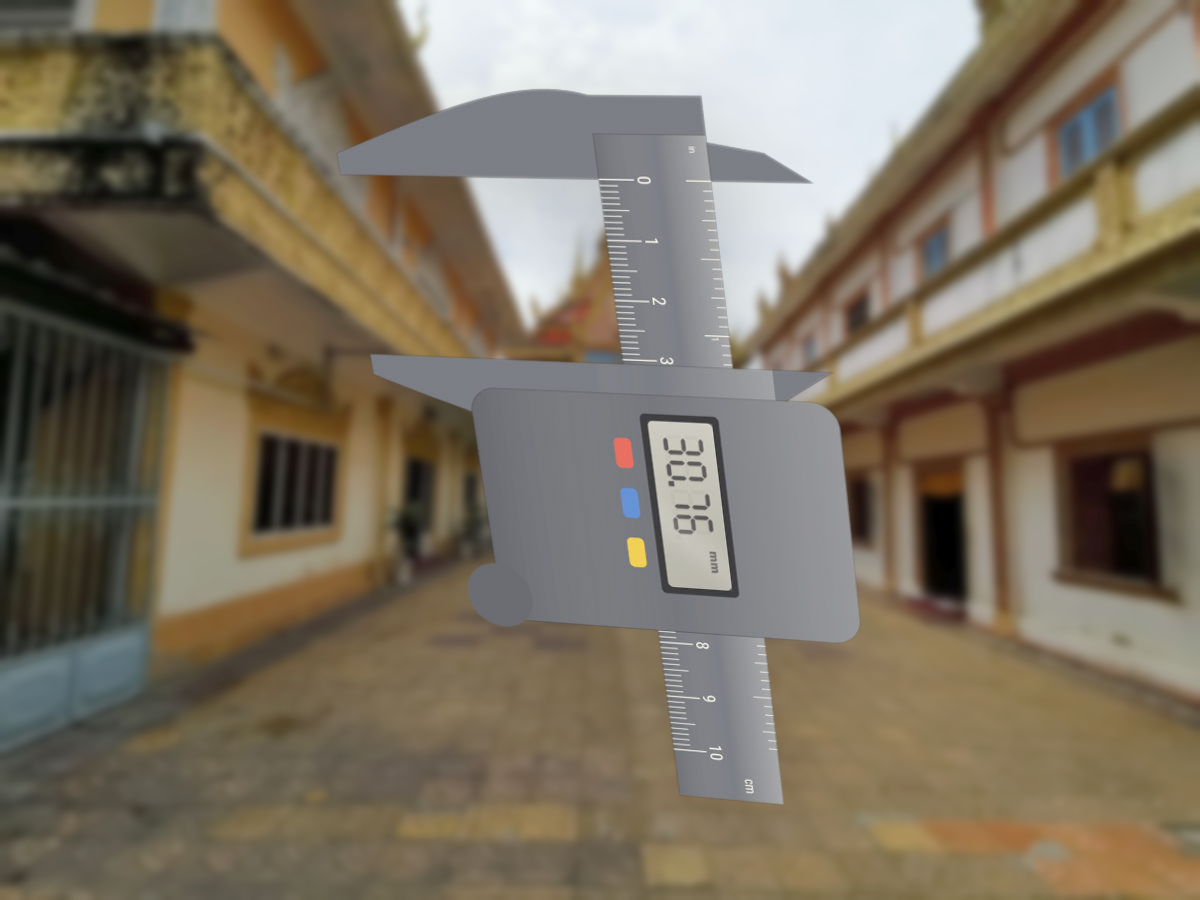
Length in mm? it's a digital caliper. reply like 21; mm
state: 30.76; mm
